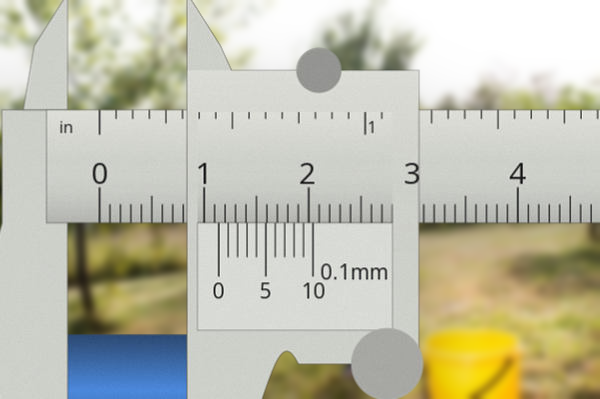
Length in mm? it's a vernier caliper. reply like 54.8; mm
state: 11.4; mm
